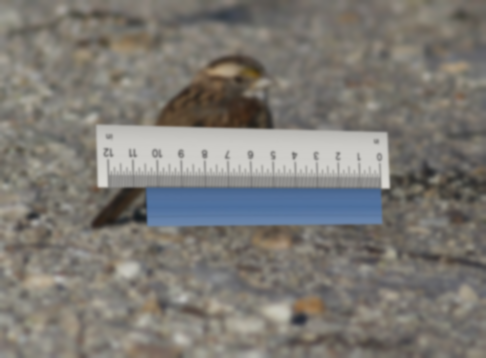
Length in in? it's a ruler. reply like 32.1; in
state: 10.5; in
